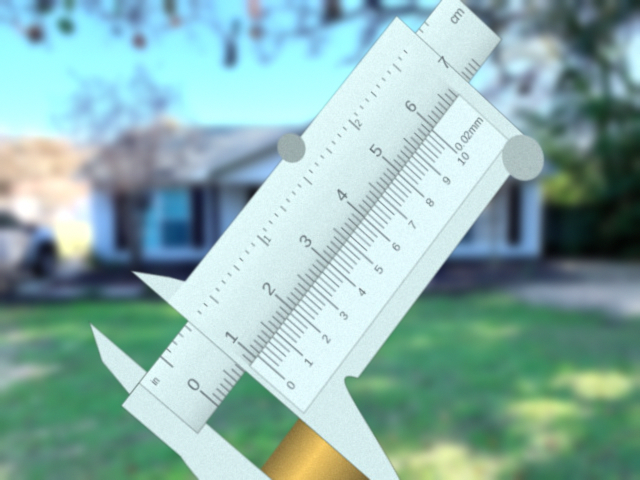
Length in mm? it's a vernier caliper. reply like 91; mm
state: 10.5; mm
